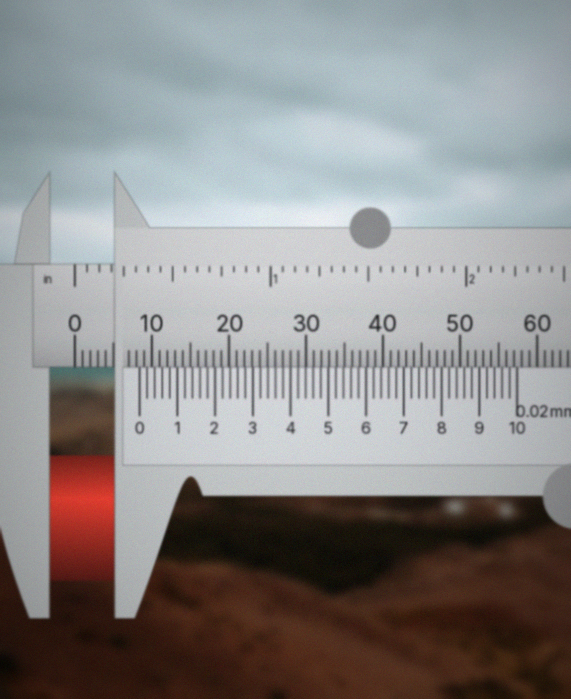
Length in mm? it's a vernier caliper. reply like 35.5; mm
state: 8.4; mm
